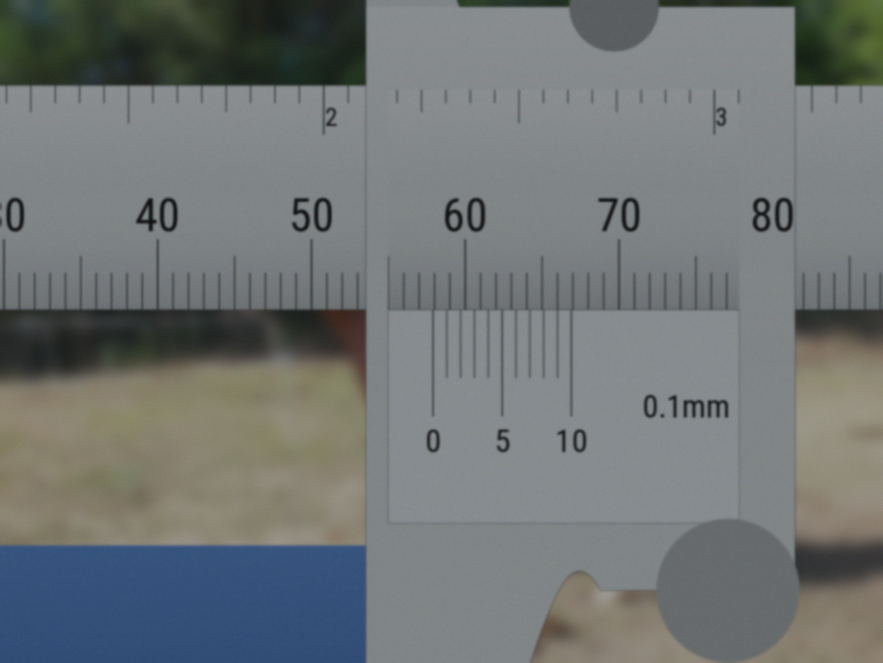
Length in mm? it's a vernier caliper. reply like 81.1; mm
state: 57.9; mm
